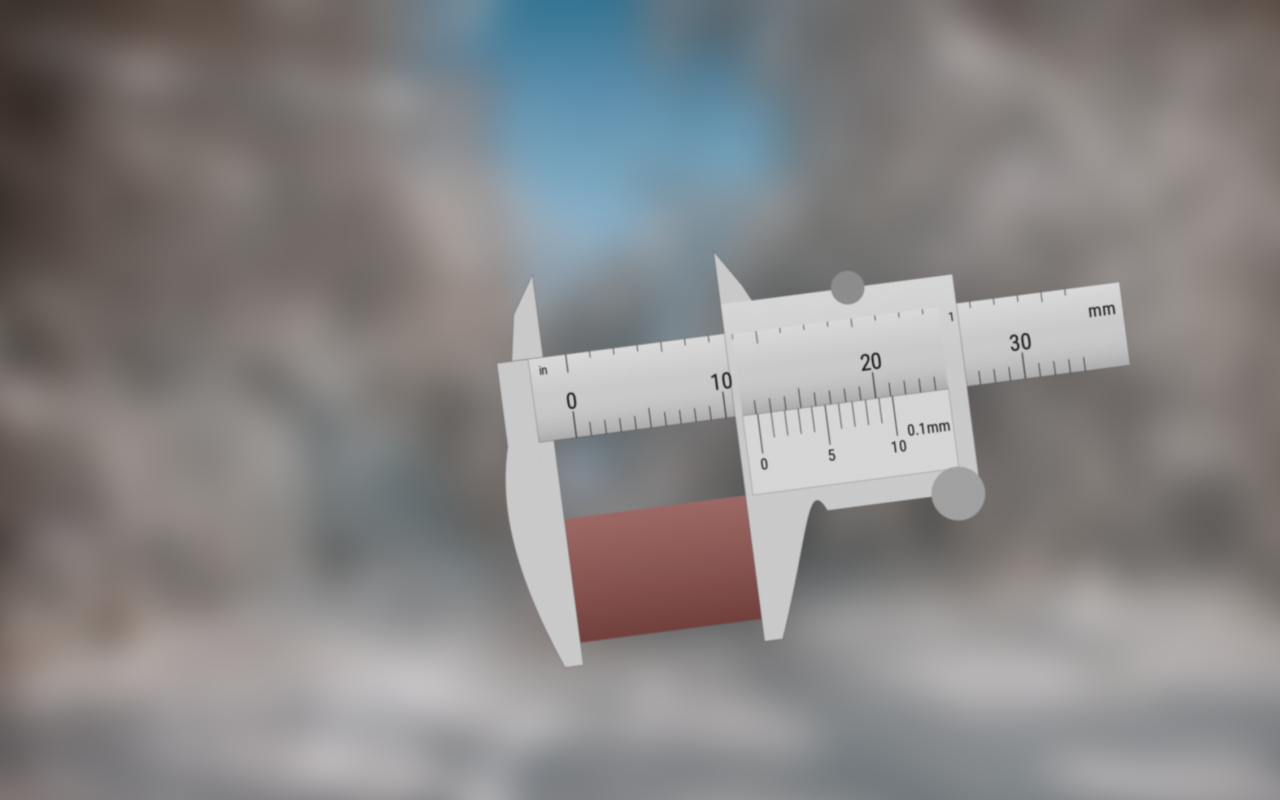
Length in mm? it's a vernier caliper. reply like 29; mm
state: 12.1; mm
